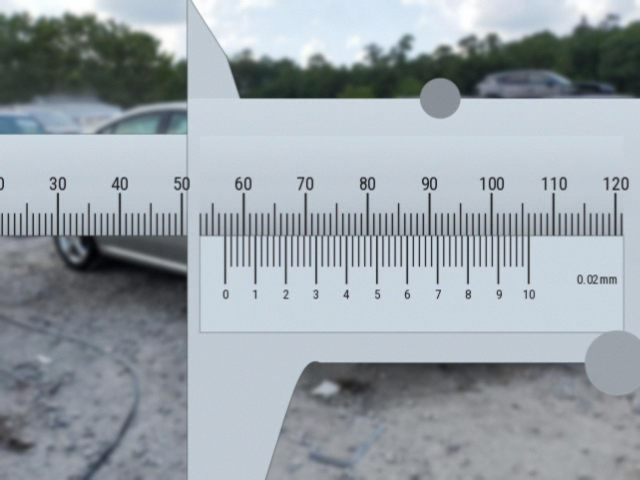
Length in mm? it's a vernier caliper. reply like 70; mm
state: 57.0; mm
